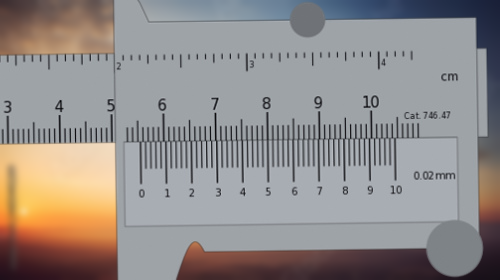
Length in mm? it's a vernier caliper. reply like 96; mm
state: 55.5; mm
